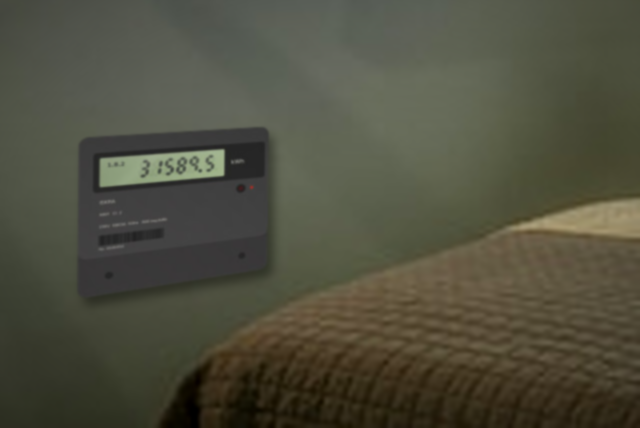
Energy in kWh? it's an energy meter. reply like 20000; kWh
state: 31589.5; kWh
